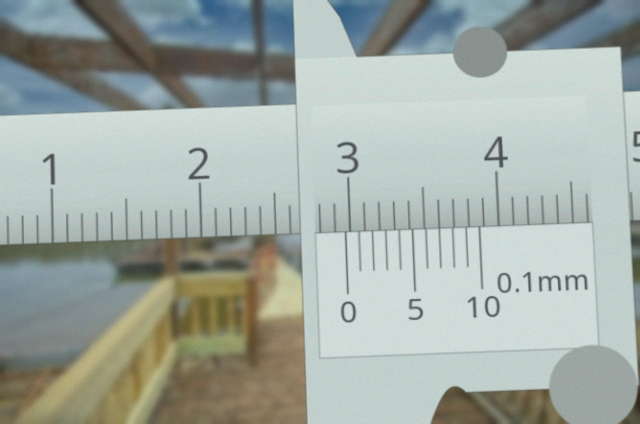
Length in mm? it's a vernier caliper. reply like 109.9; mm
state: 29.7; mm
